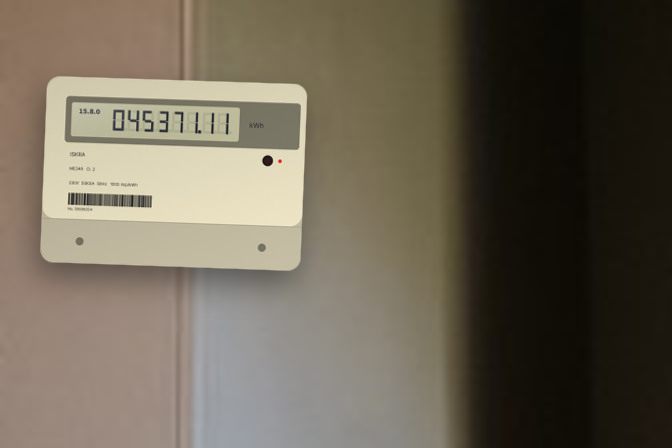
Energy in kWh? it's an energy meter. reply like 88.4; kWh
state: 45371.11; kWh
